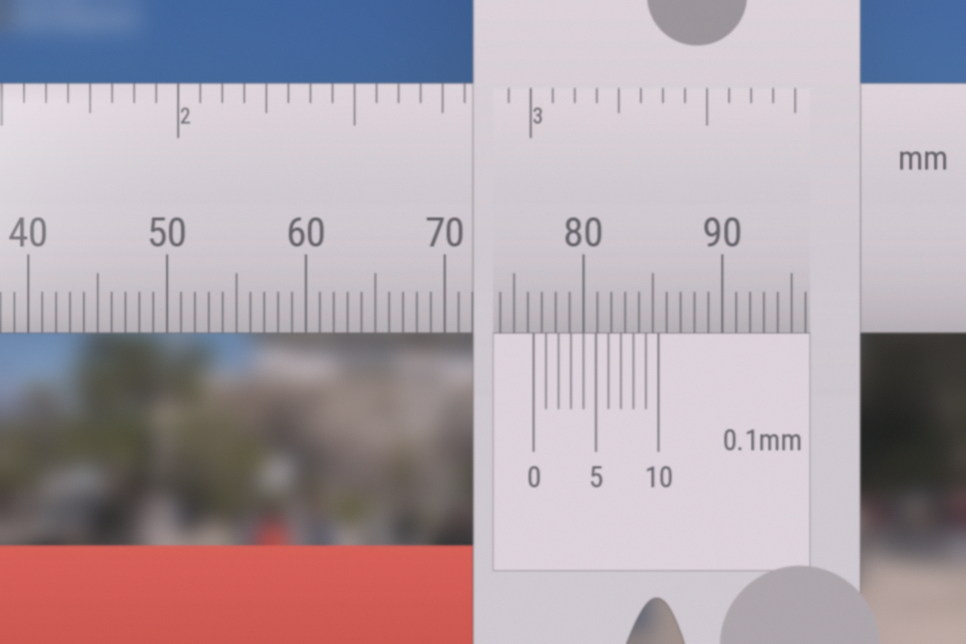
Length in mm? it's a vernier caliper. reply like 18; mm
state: 76.4; mm
